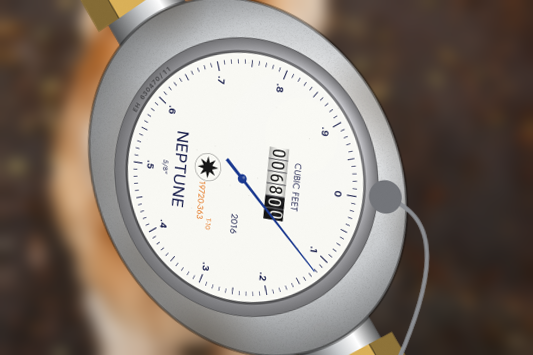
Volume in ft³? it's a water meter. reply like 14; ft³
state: 6800.12; ft³
